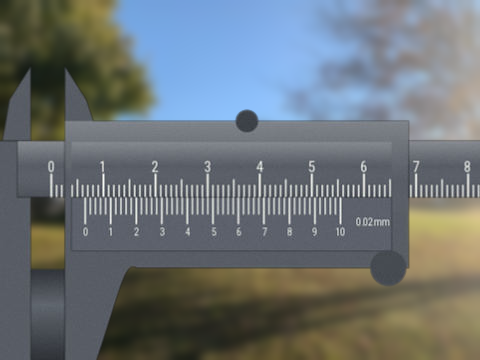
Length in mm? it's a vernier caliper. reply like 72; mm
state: 6.5; mm
